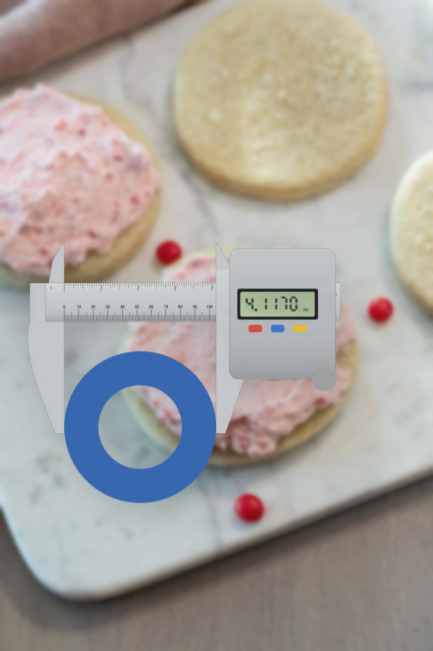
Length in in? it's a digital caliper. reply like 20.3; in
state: 4.1170; in
